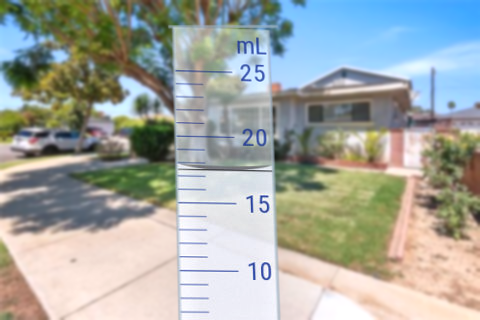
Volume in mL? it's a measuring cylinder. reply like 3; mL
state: 17.5; mL
